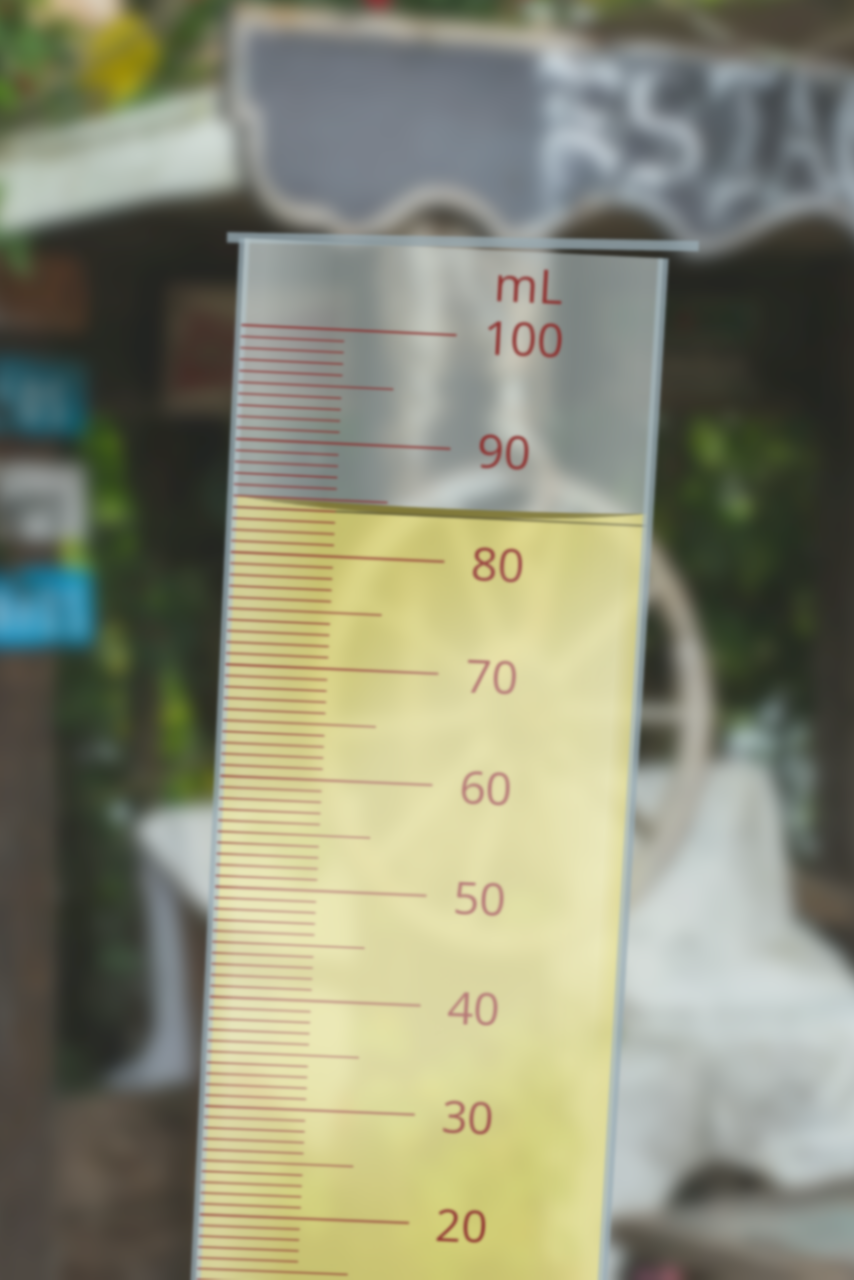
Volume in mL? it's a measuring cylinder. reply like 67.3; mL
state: 84; mL
